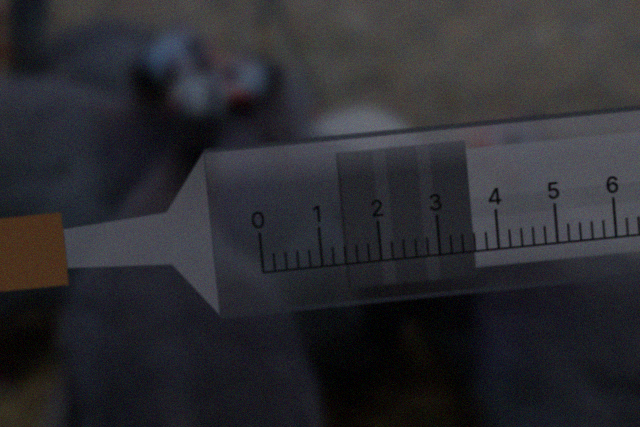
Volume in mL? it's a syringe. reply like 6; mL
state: 1.4; mL
